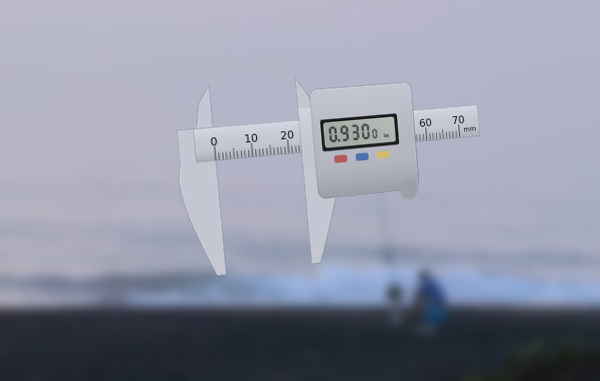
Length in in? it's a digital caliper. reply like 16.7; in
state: 0.9300; in
